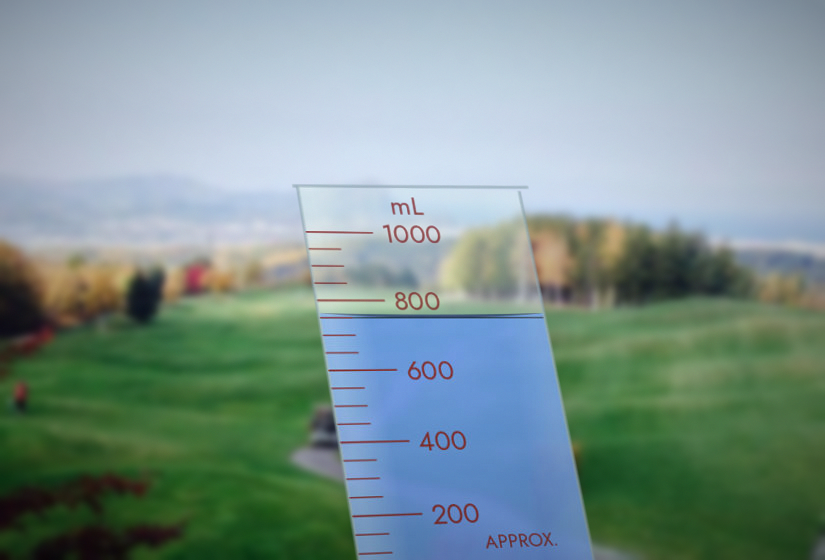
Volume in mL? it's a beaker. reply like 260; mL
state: 750; mL
